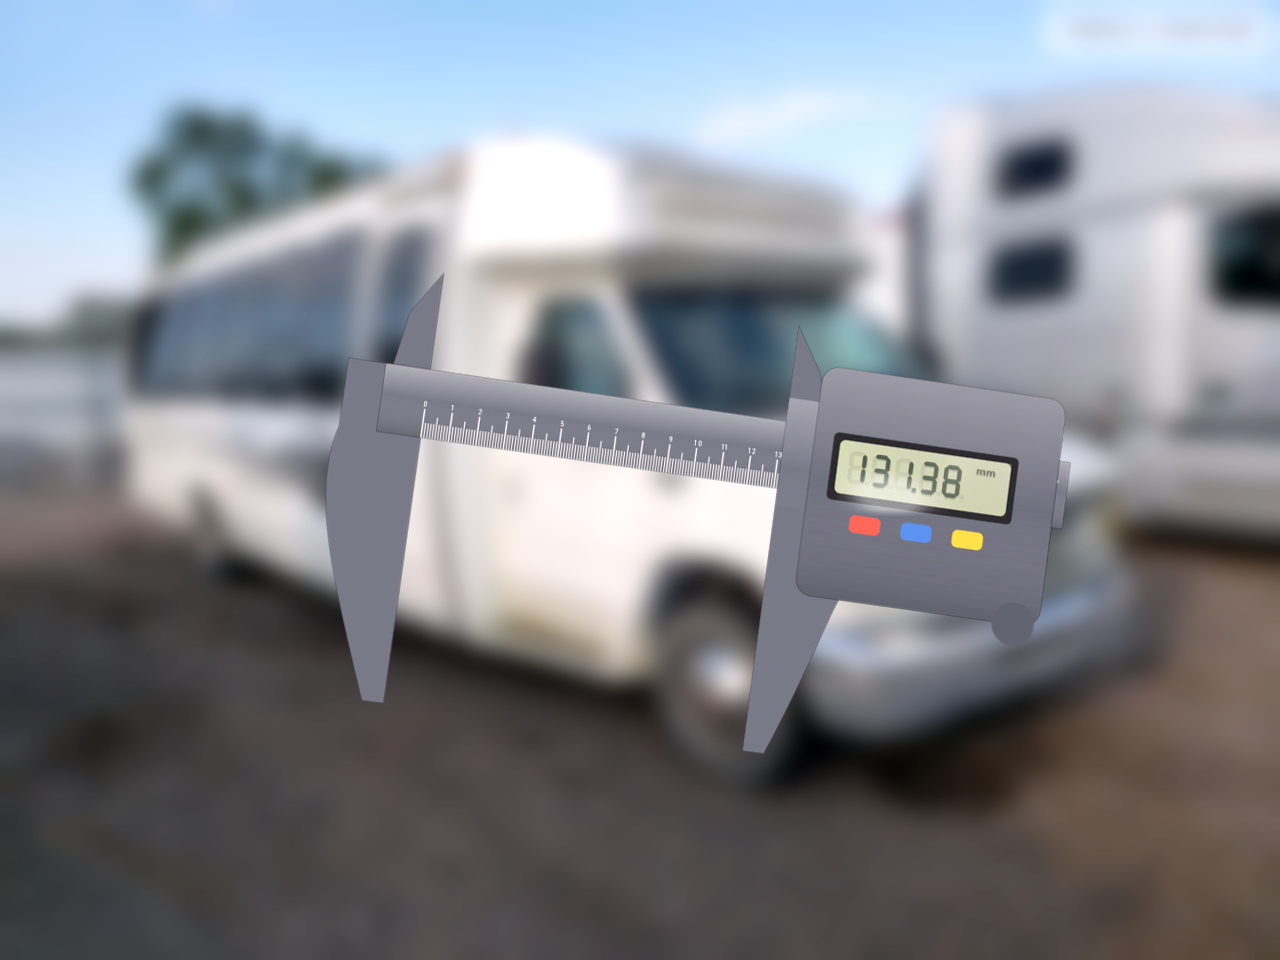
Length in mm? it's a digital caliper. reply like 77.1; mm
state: 131.38; mm
